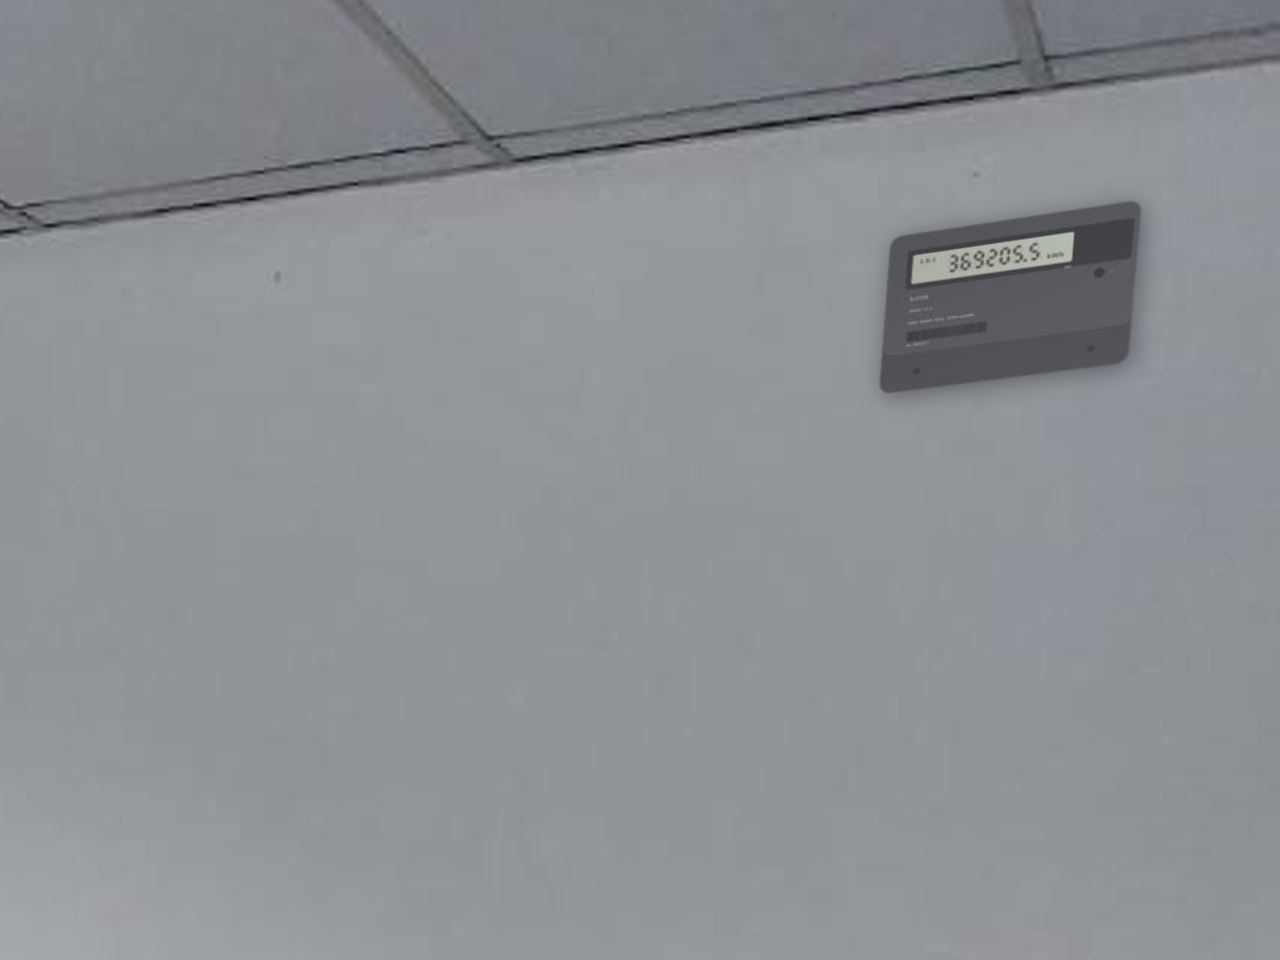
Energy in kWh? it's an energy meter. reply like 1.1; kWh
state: 369205.5; kWh
